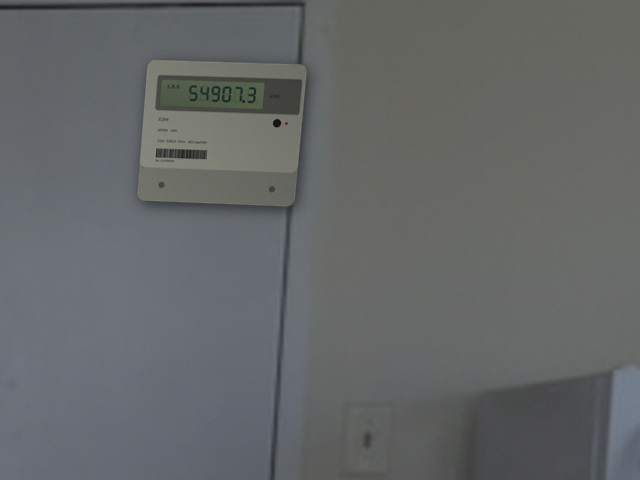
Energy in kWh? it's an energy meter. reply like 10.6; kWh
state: 54907.3; kWh
